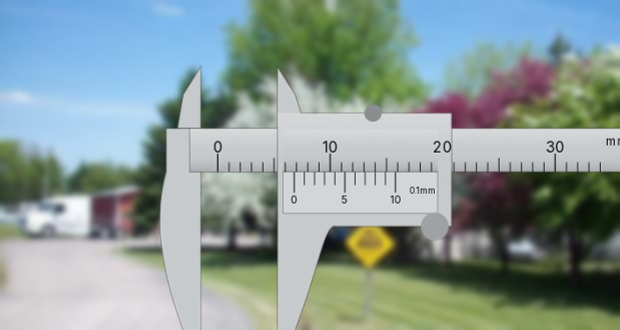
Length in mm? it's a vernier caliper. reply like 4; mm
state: 6.8; mm
